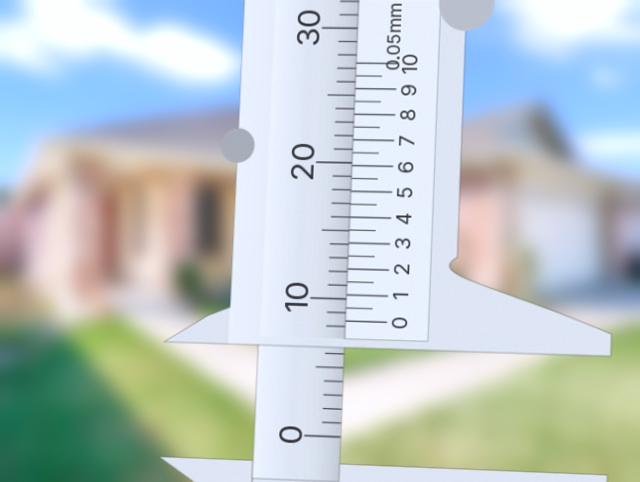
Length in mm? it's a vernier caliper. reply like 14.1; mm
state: 8.4; mm
